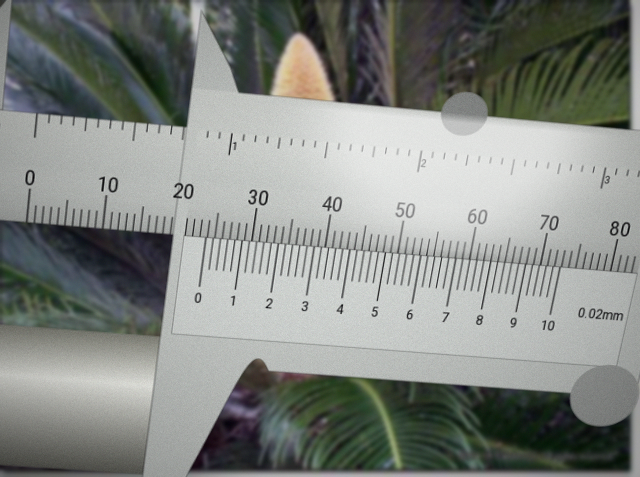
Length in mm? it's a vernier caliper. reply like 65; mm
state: 23.8; mm
